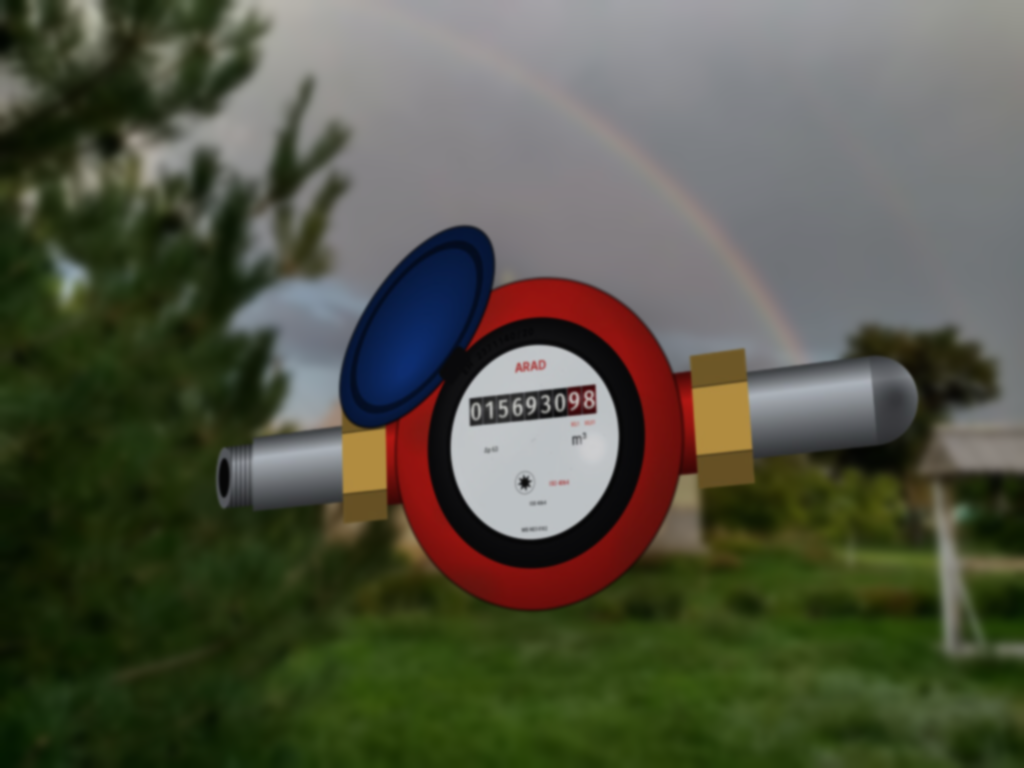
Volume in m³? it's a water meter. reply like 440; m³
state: 156930.98; m³
